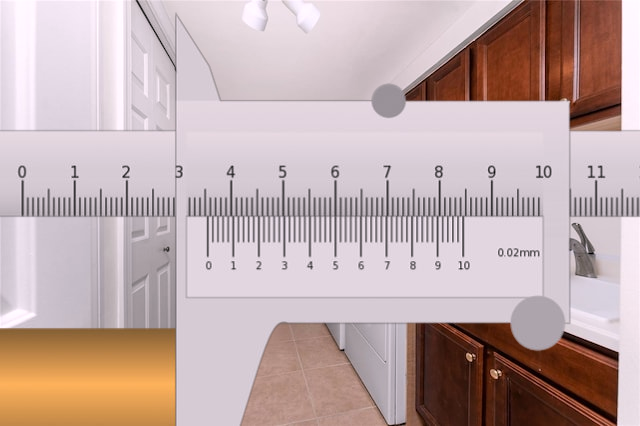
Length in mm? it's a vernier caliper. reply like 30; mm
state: 35.5; mm
